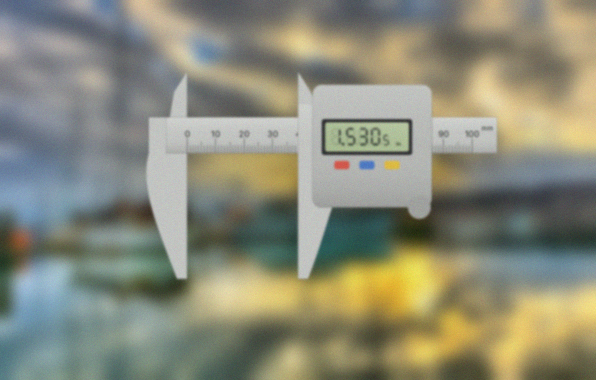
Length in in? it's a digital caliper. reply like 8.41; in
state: 1.5305; in
